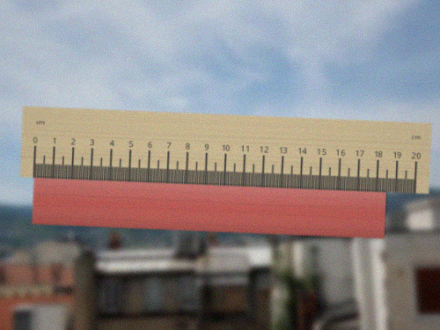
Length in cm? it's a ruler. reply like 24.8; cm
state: 18.5; cm
